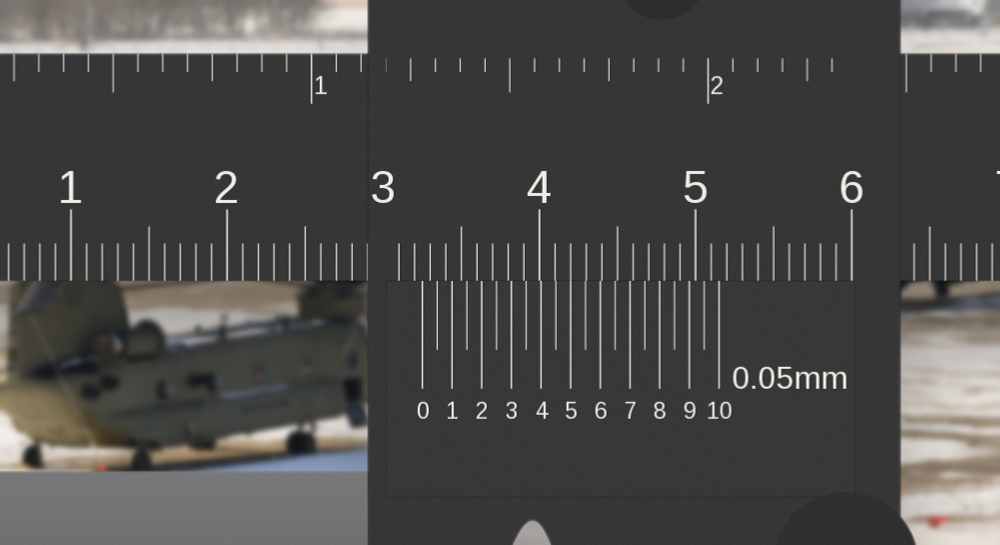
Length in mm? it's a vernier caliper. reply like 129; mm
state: 32.5; mm
